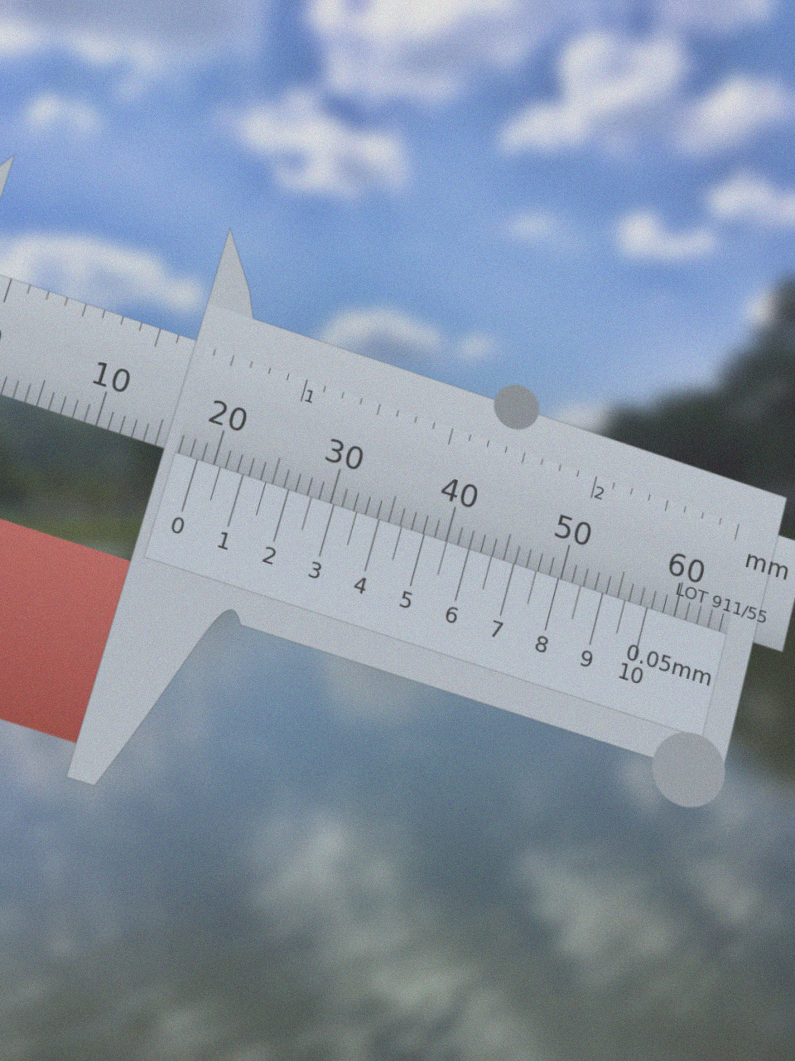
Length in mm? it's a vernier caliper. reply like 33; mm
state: 18.6; mm
